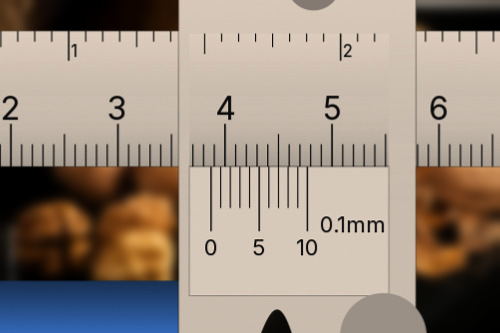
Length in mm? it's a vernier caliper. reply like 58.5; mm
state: 38.7; mm
